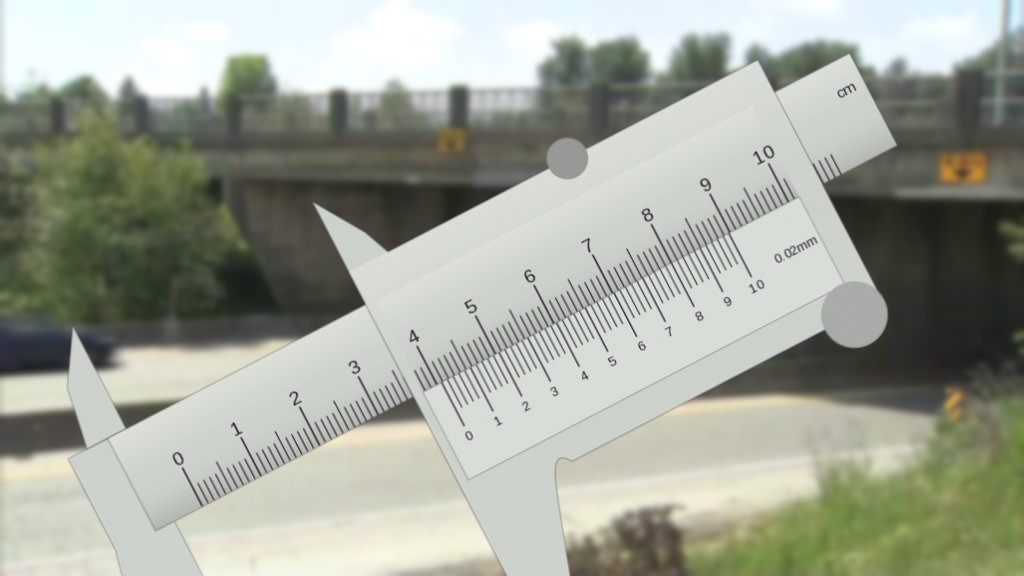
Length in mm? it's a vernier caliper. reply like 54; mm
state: 40.8; mm
